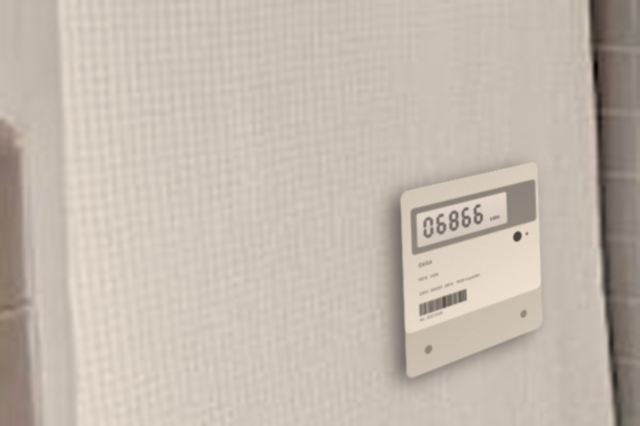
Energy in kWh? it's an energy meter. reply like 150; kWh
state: 6866; kWh
